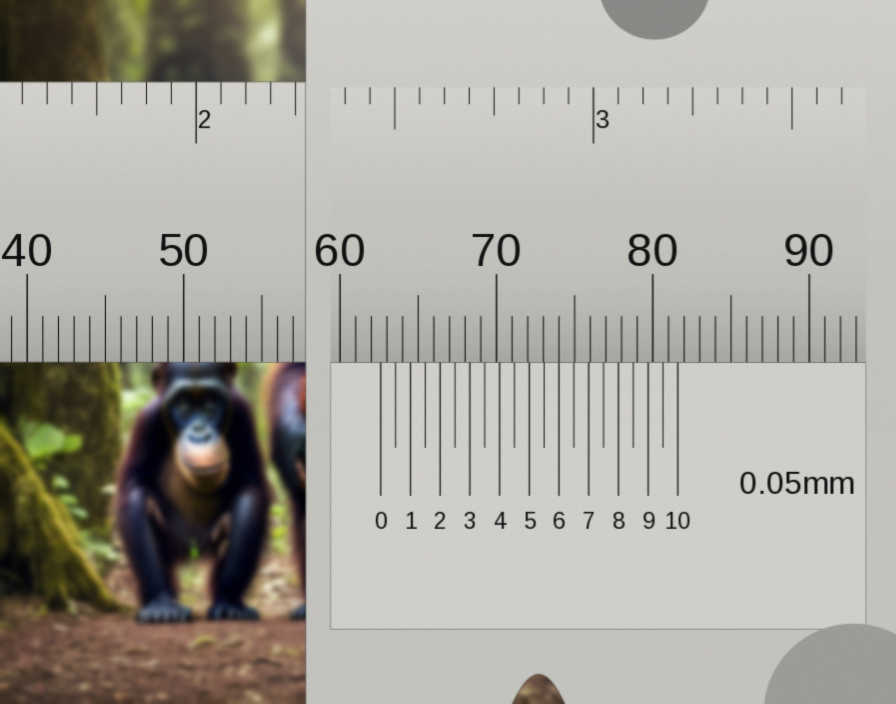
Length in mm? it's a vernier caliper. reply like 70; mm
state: 62.6; mm
